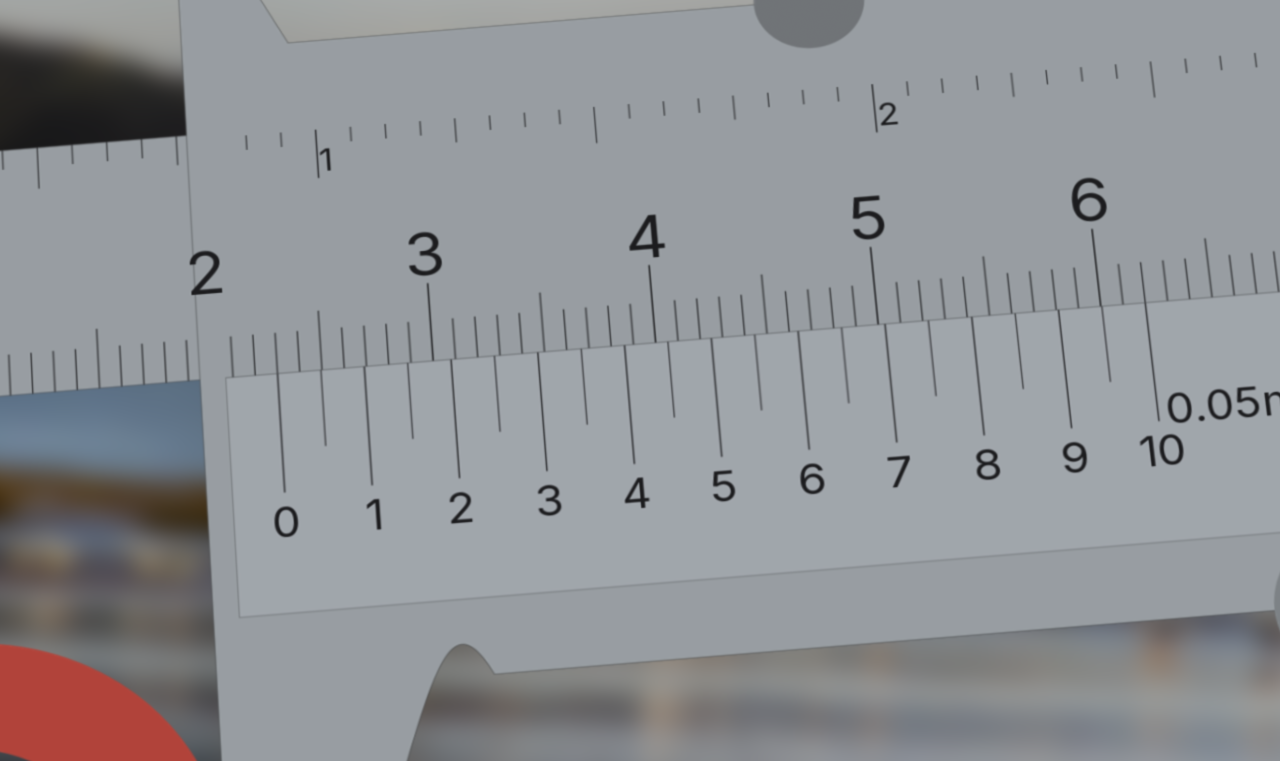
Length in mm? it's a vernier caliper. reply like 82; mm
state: 23.0; mm
